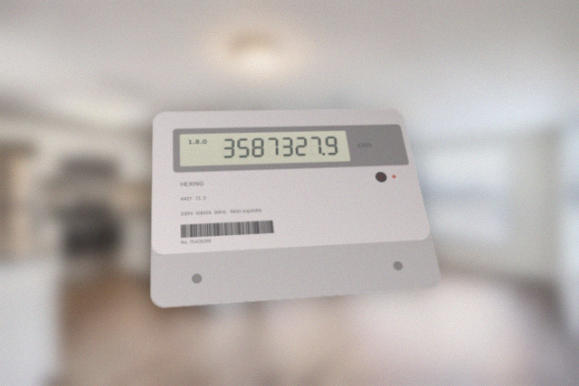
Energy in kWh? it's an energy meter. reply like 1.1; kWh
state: 3587327.9; kWh
